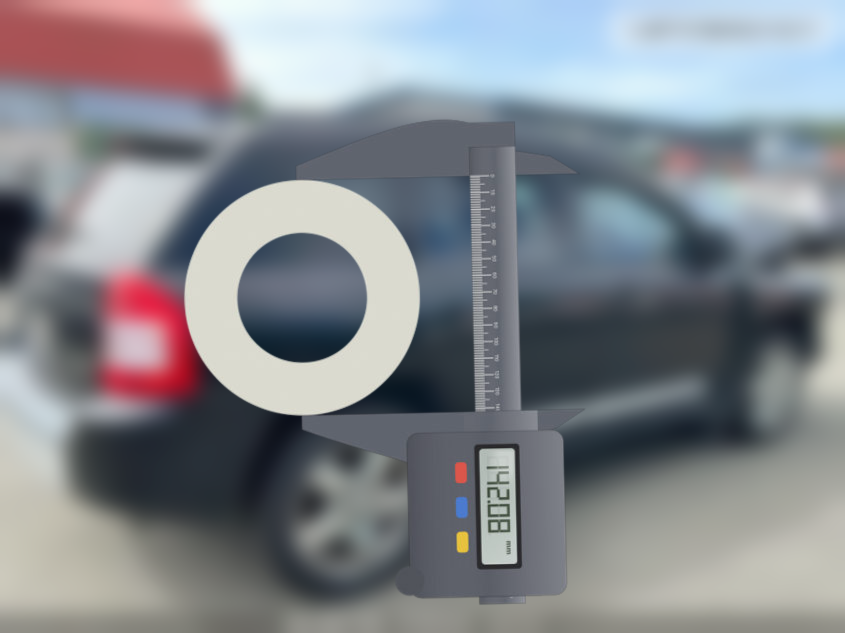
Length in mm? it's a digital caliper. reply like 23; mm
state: 142.08; mm
